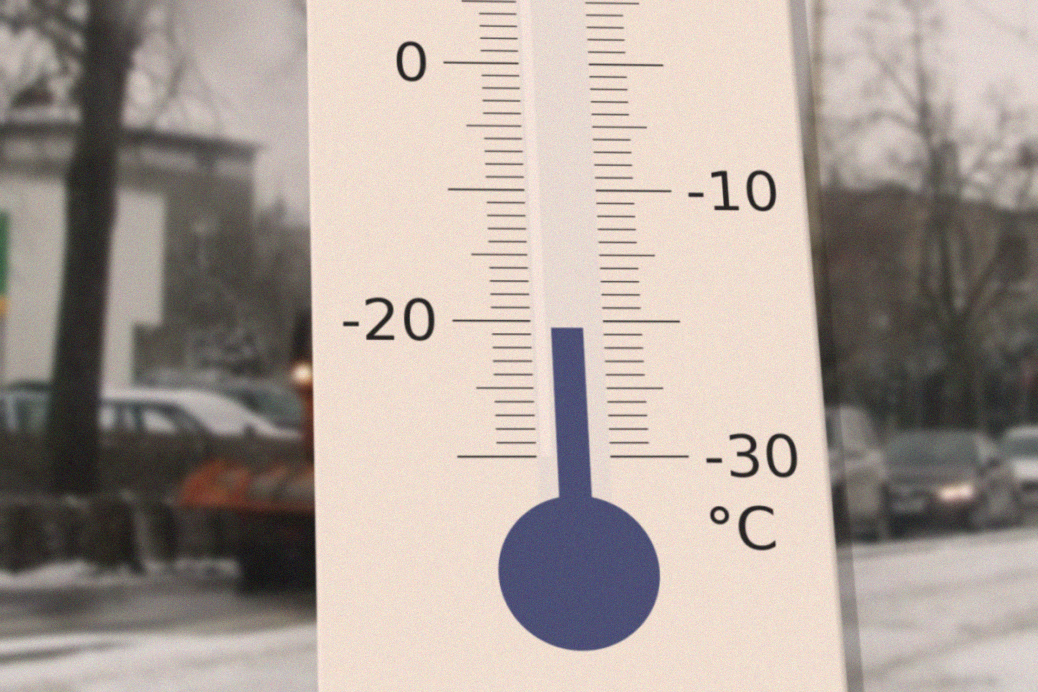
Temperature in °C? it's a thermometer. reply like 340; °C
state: -20.5; °C
